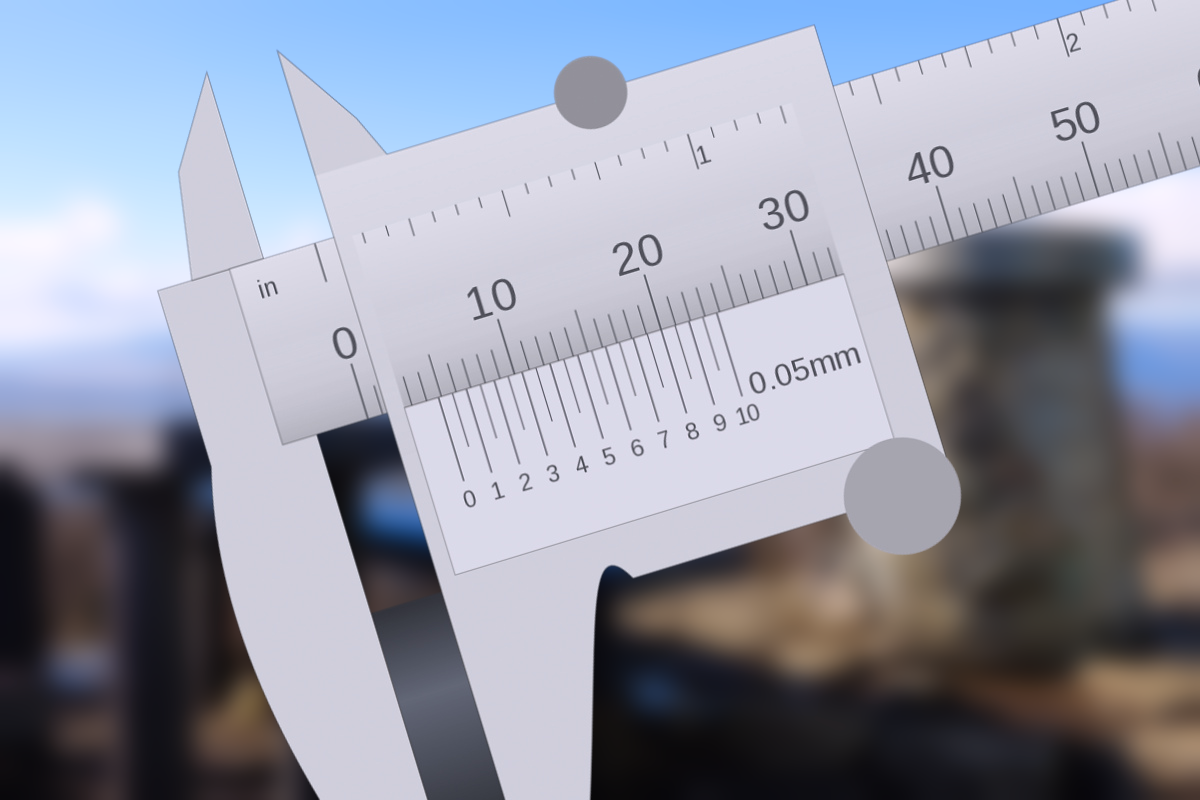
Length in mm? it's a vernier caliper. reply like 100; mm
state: 4.8; mm
